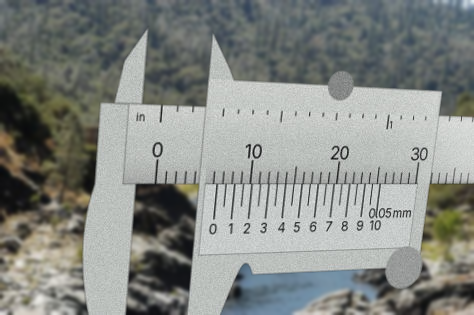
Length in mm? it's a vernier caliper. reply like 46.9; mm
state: 6.4; mm
